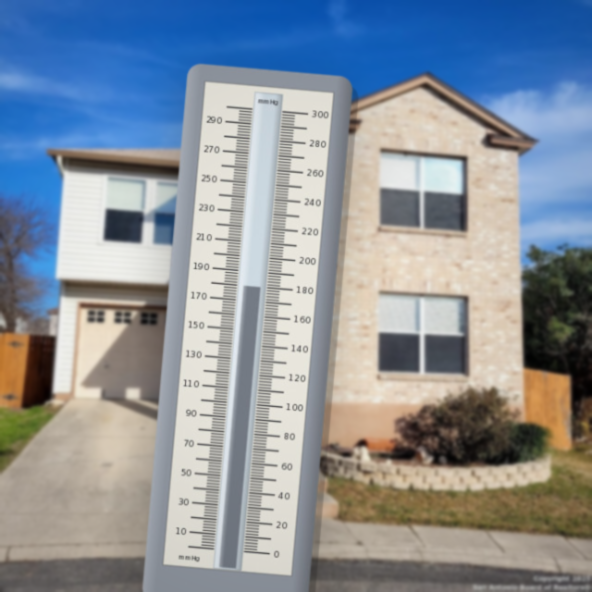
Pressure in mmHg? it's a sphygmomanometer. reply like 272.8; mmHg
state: 180; mmHg
